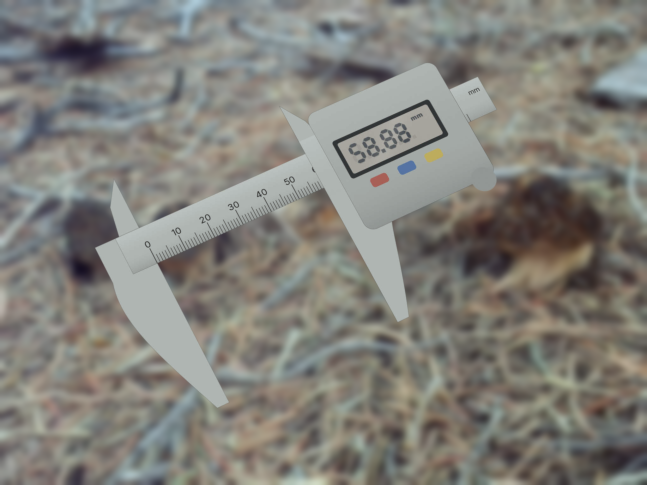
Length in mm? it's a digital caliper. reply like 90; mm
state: 58.88; mm
